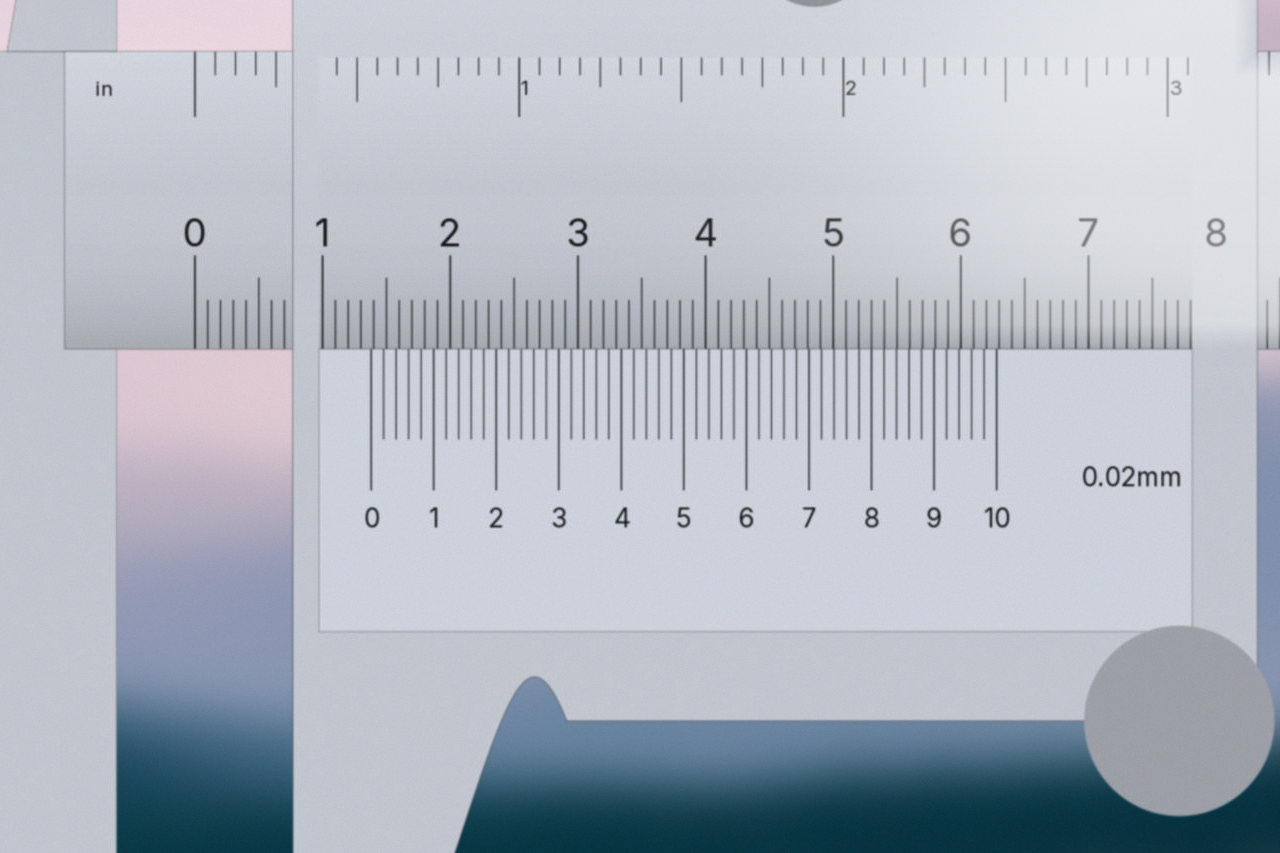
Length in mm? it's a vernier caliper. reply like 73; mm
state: 13.8; mm
